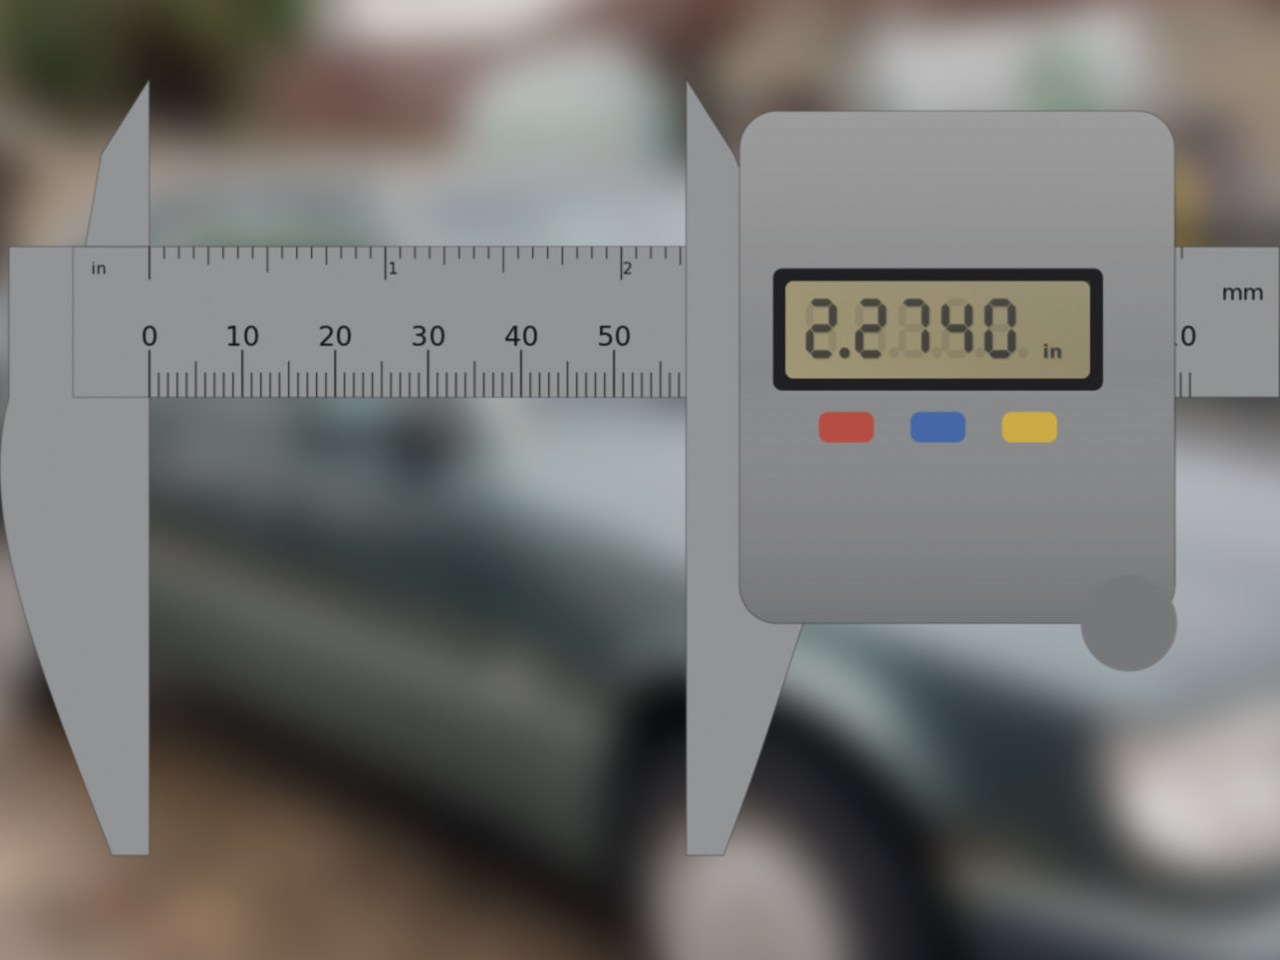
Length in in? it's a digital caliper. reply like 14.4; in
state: 2.2740; in
